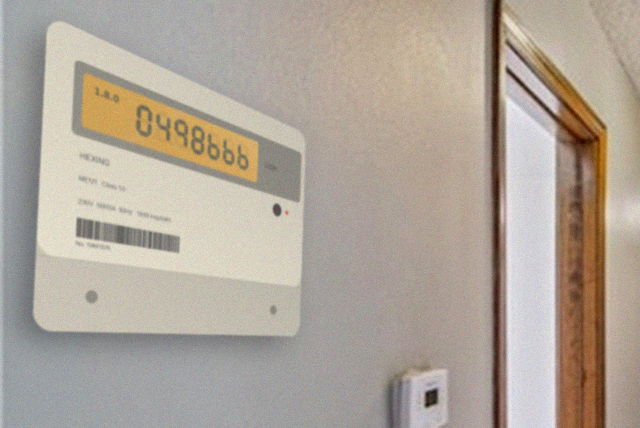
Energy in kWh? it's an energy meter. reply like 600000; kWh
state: 498666; kWh
